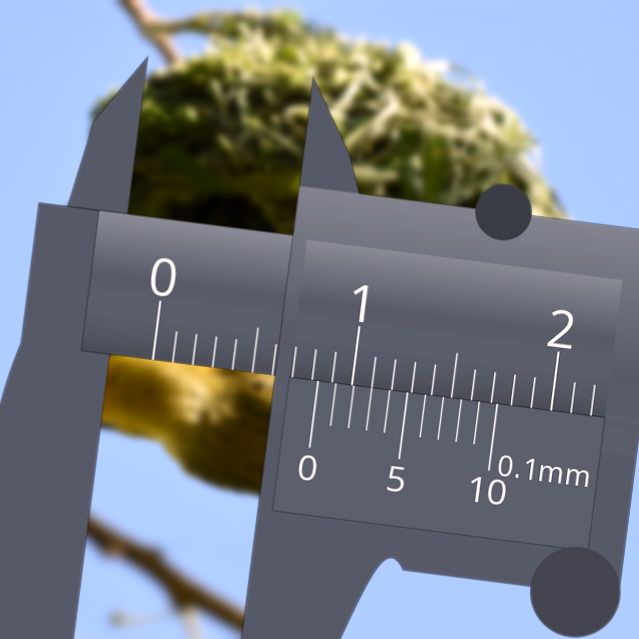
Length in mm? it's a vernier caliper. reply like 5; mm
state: 8.3; mm
